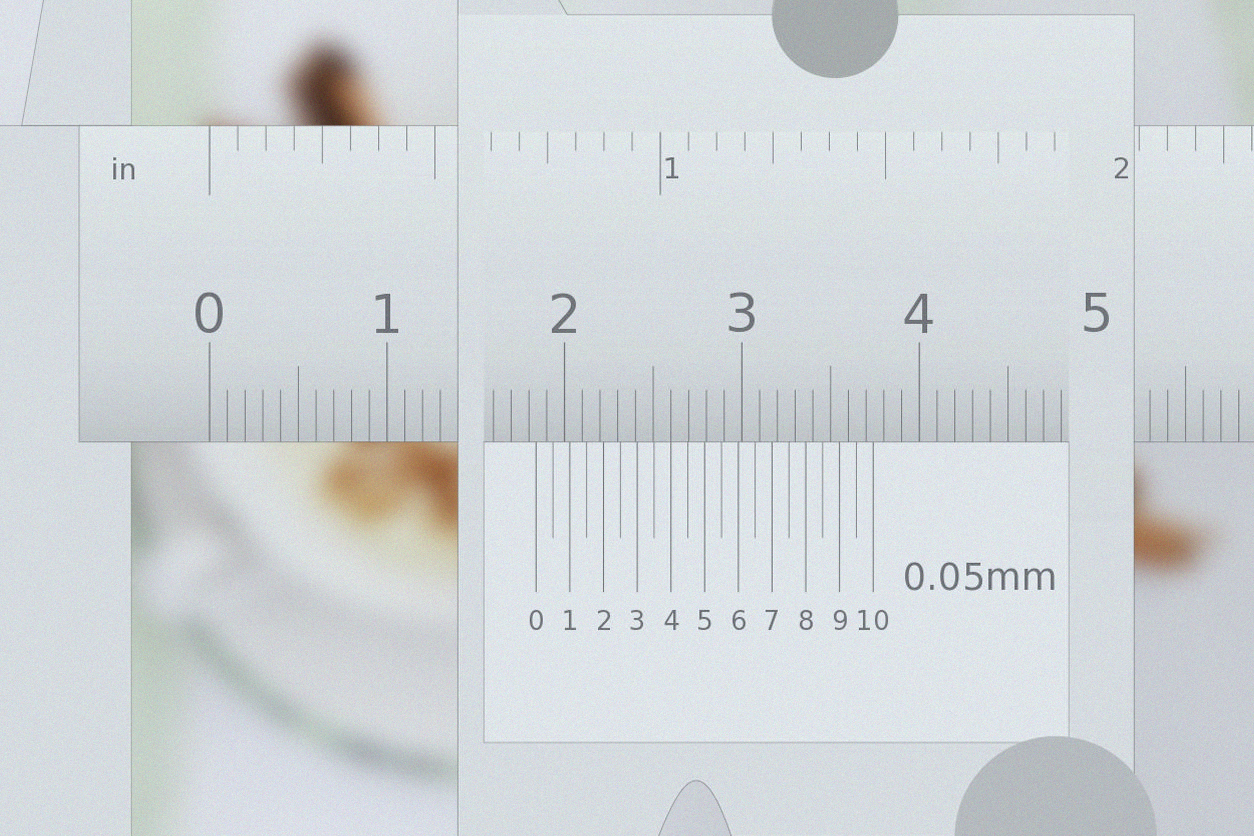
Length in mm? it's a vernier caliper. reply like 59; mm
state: 18.4; mm
